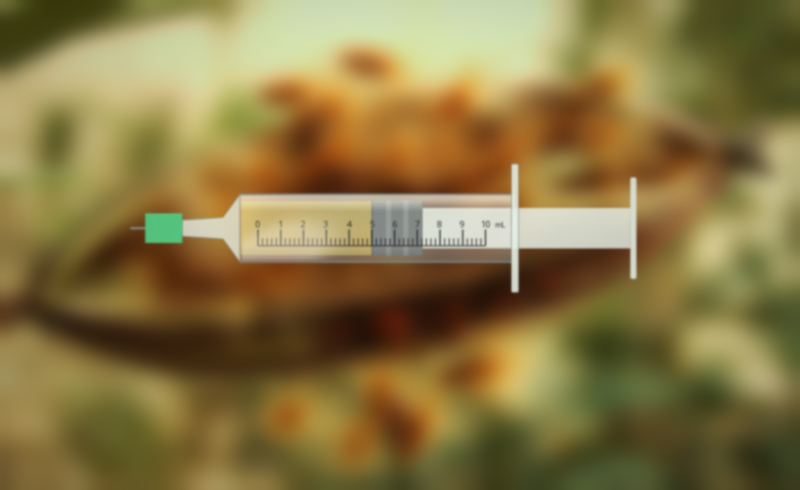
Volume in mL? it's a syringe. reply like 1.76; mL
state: 5; mL
